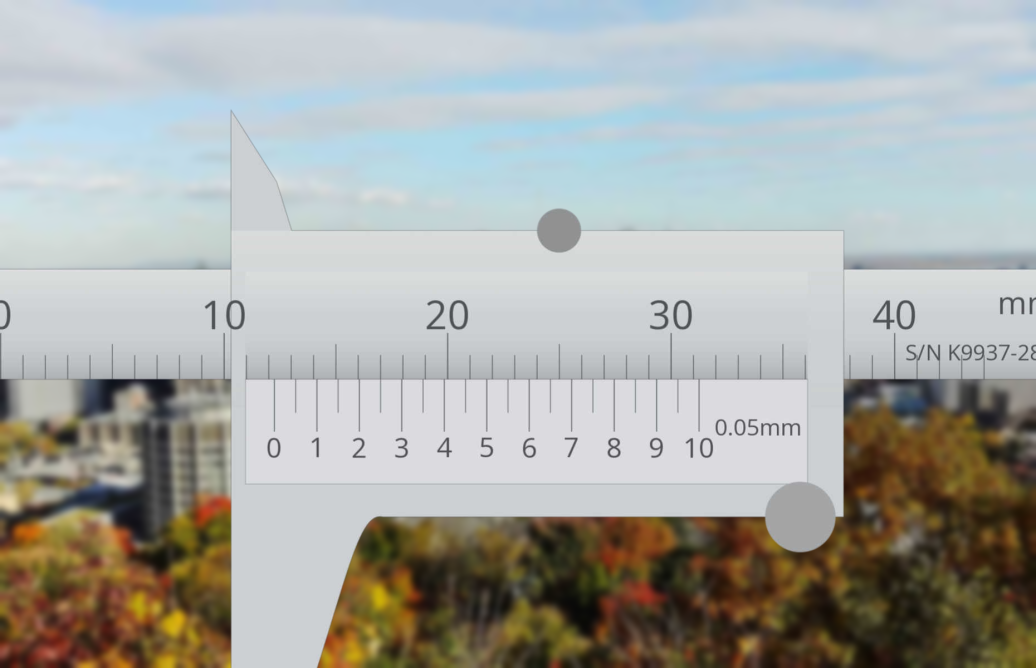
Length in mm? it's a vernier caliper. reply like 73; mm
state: 12.25; mm
